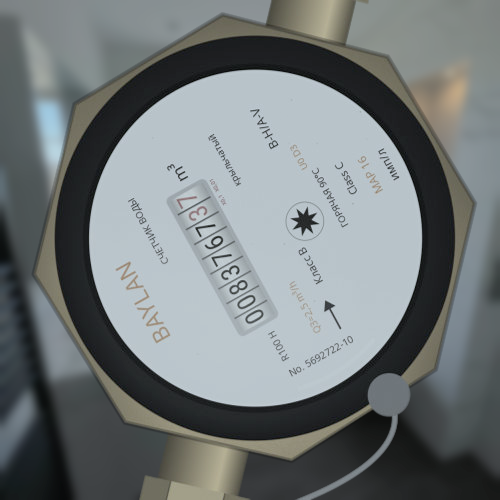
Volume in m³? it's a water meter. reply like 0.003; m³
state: 83767.37; m³
